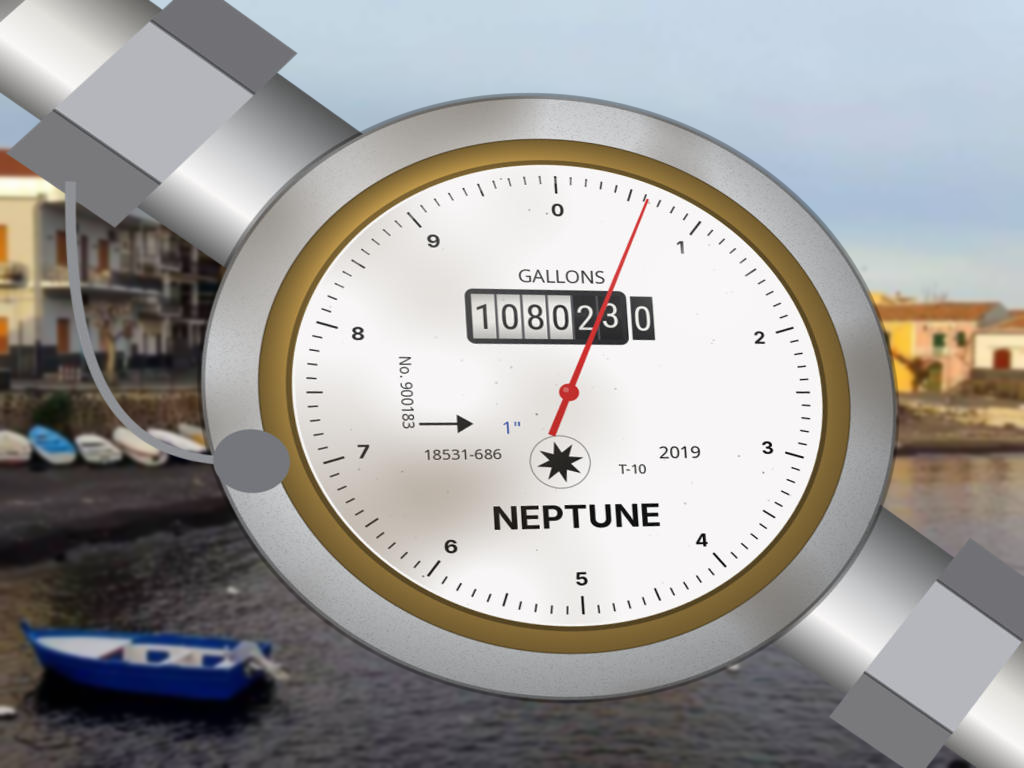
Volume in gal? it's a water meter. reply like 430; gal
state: 1080230.6; gal
